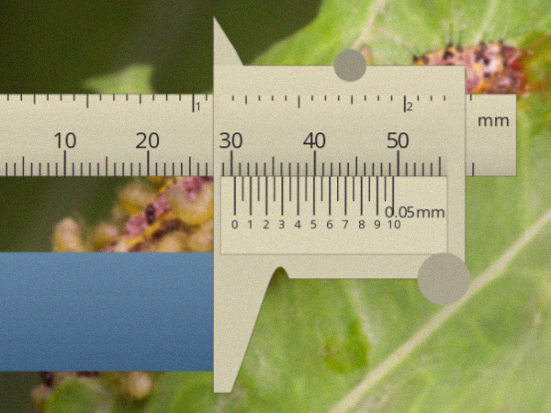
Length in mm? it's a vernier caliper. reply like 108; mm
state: 30.4; mm
